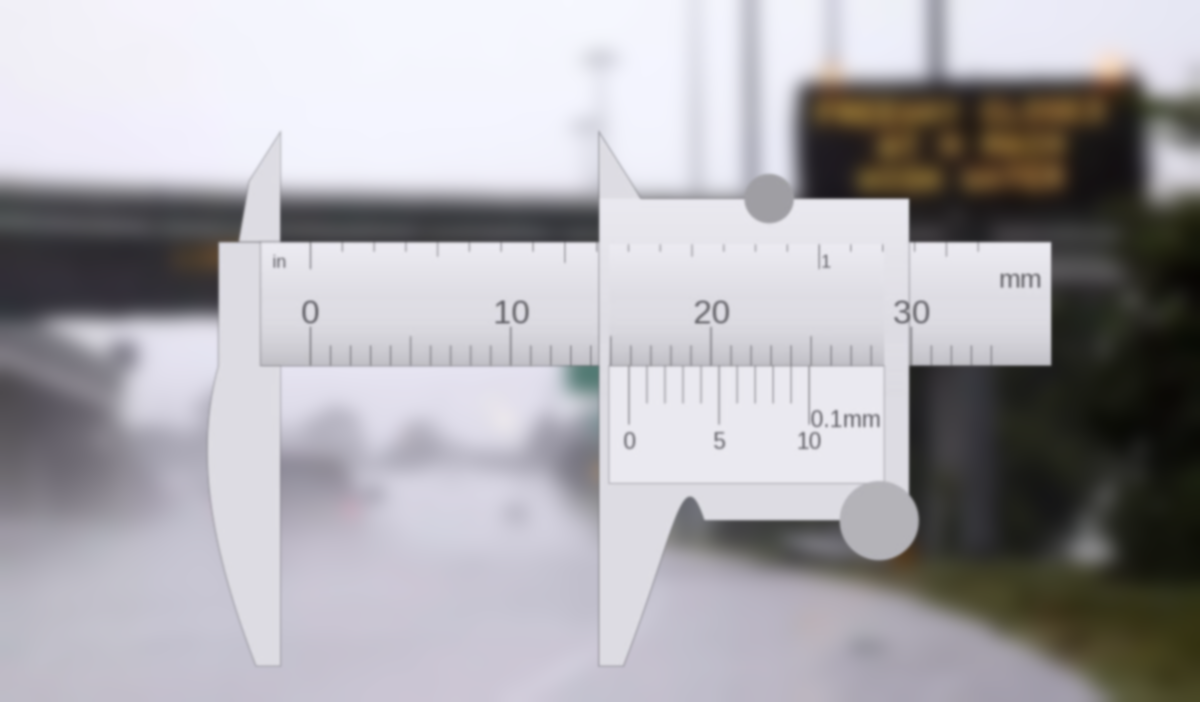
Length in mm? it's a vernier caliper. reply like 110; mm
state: 15.9; mm
